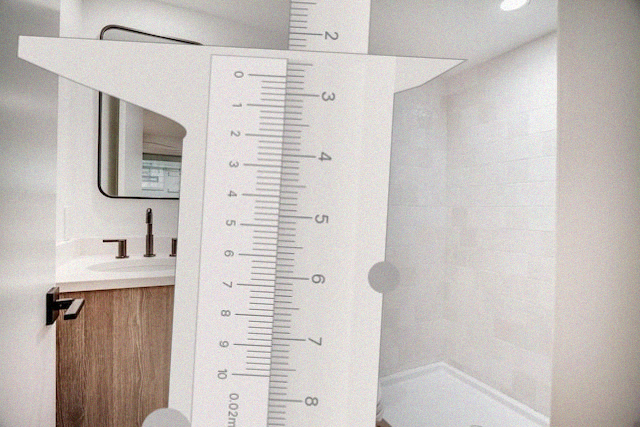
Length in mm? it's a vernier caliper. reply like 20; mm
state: 27.2; mm
